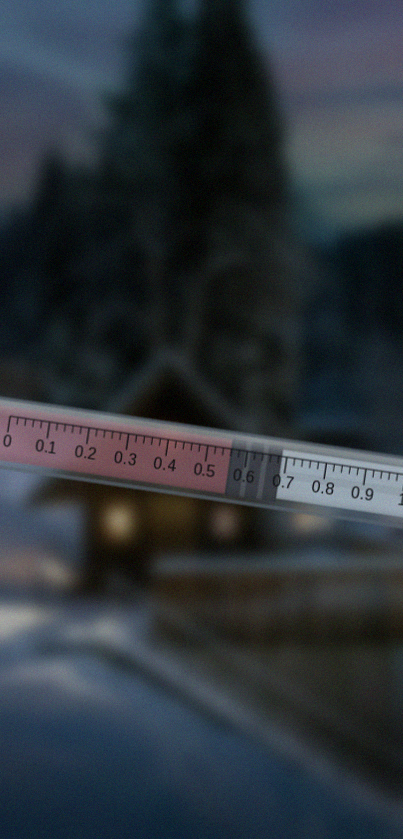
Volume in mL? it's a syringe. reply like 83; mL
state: 0.56; mL
